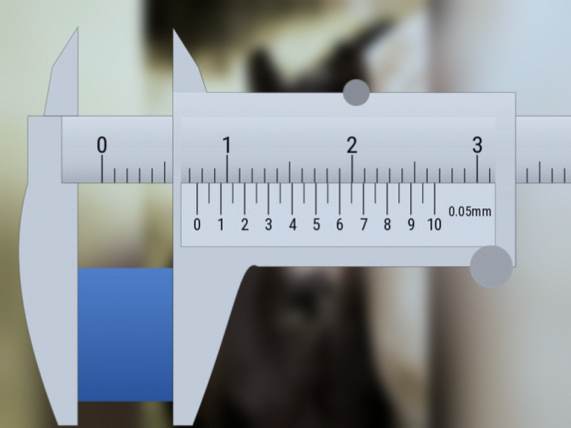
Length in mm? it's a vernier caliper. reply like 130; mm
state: 7.6; mm
